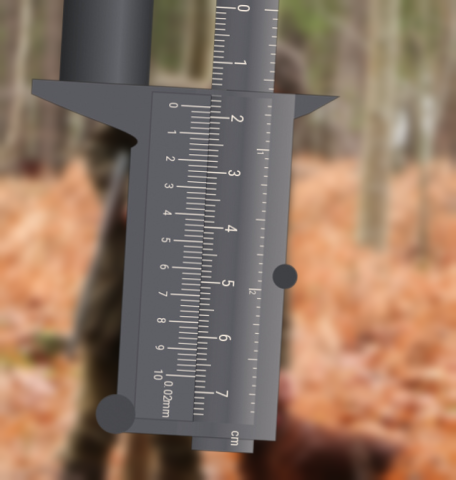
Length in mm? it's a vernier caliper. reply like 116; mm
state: 18.2; mm
